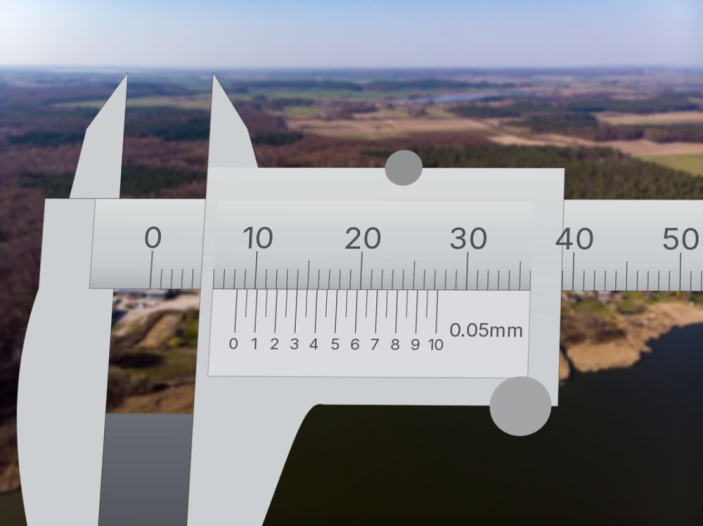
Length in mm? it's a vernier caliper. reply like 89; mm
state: 8.3; mm
